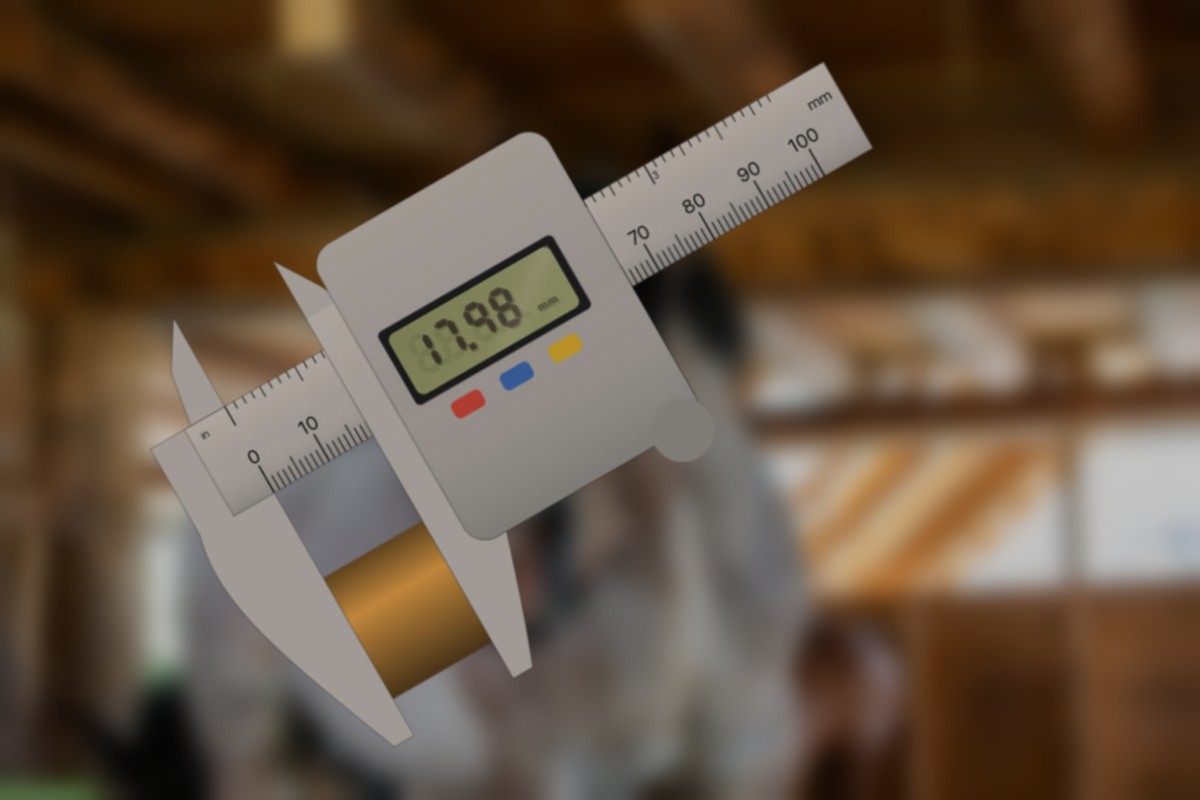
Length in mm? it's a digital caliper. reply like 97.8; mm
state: 17.98; mm
